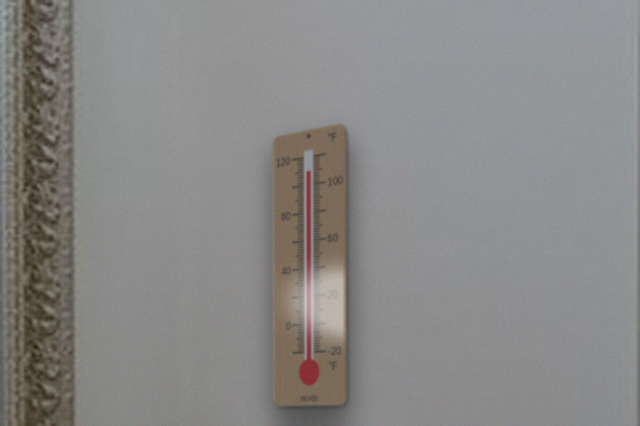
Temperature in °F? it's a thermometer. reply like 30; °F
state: 110; °F
